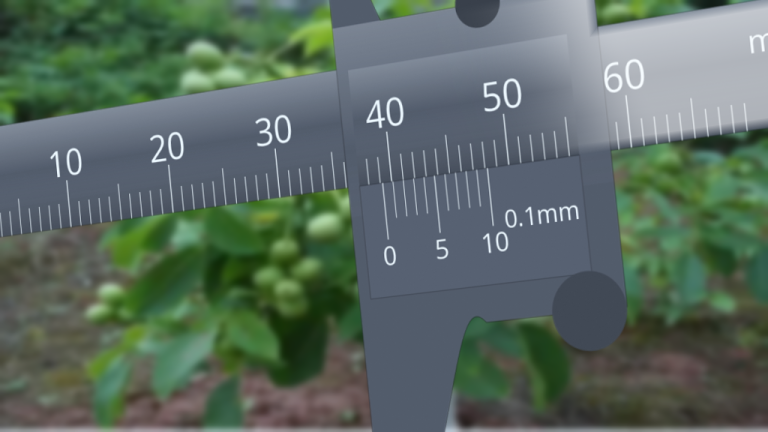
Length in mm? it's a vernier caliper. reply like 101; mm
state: 39.2; mm
